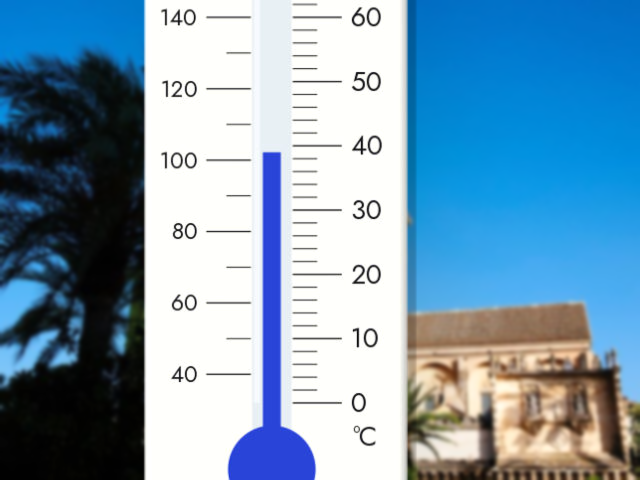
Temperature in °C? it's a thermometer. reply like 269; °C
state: 39; °C
